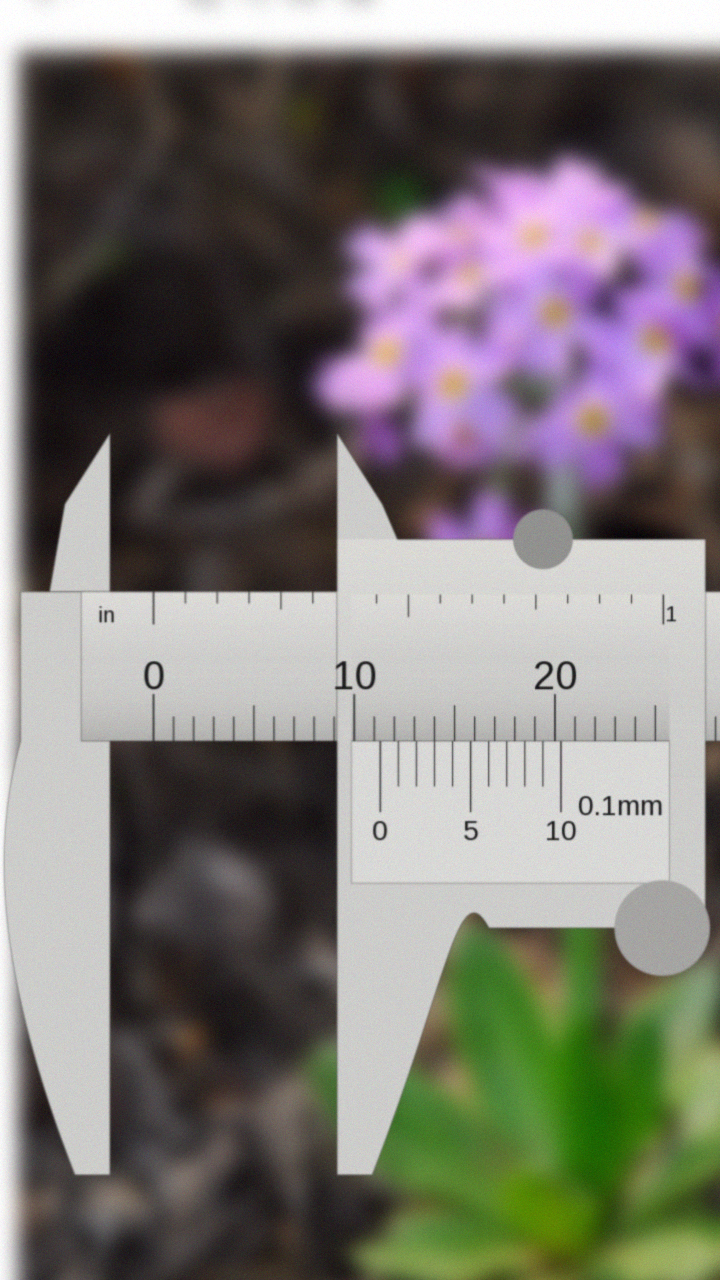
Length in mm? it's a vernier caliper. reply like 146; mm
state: 11.3; mm
